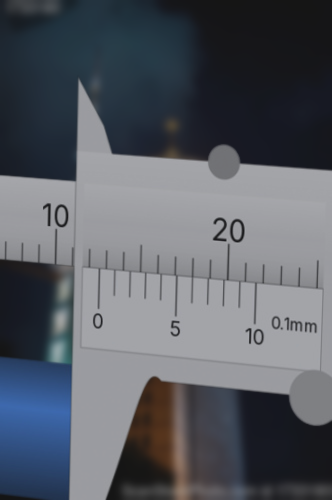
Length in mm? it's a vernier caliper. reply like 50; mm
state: 12.6; mm
